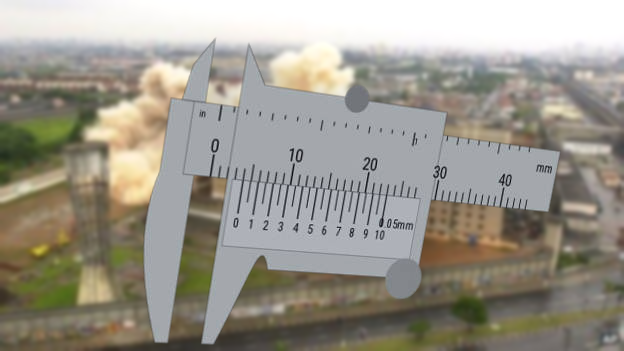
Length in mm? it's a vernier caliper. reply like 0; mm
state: 4.0; mm
